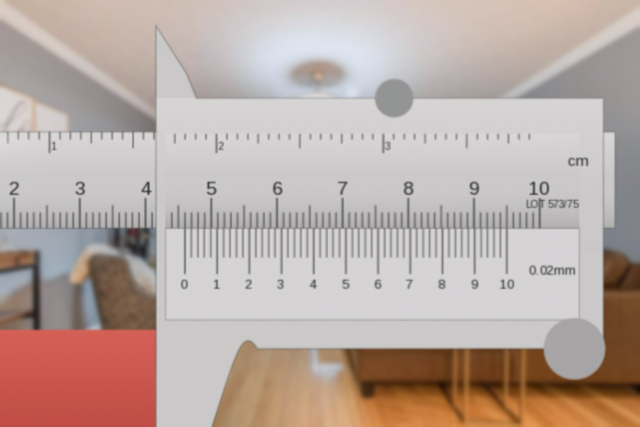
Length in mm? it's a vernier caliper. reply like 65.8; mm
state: 46.0; mm
